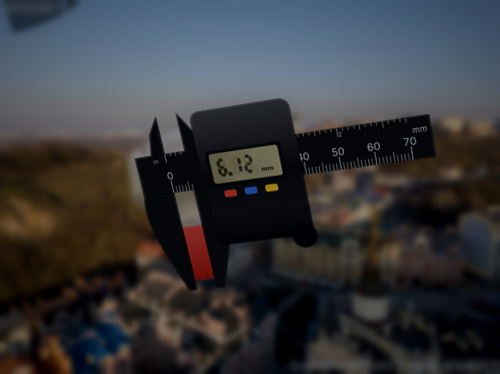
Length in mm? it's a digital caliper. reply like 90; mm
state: 6.12; mm
